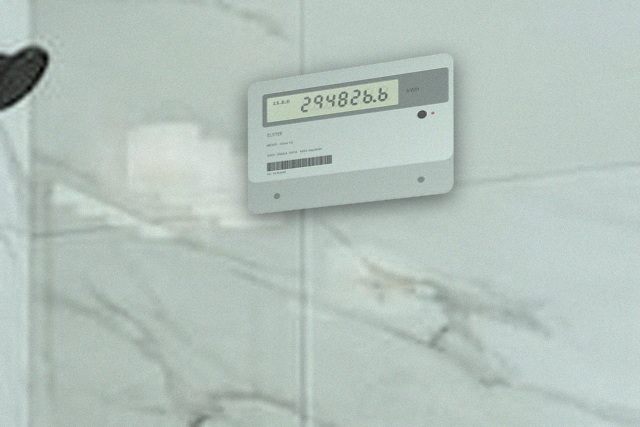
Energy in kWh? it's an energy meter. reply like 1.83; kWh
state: 294826.6; kWh
